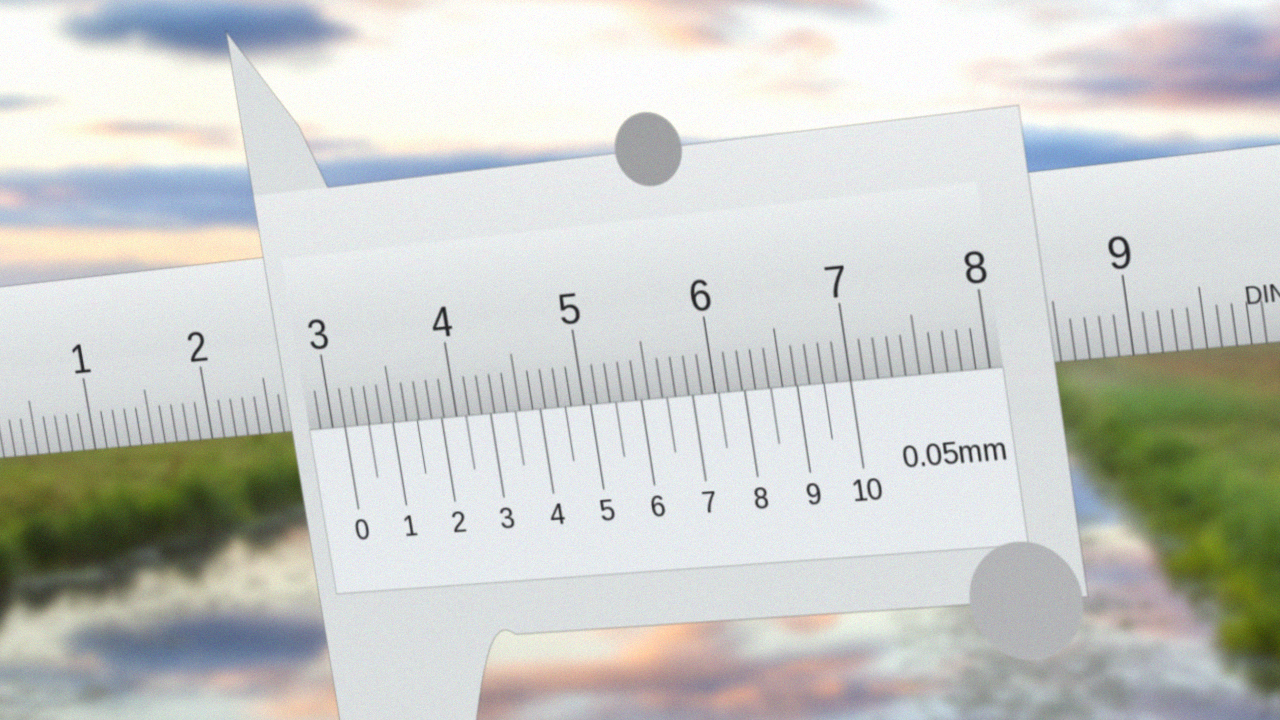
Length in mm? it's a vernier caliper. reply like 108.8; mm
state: 31.0; mm
